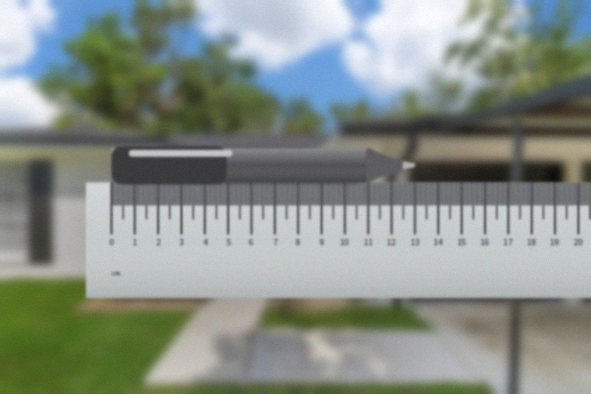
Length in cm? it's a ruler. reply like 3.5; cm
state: 13; cm
